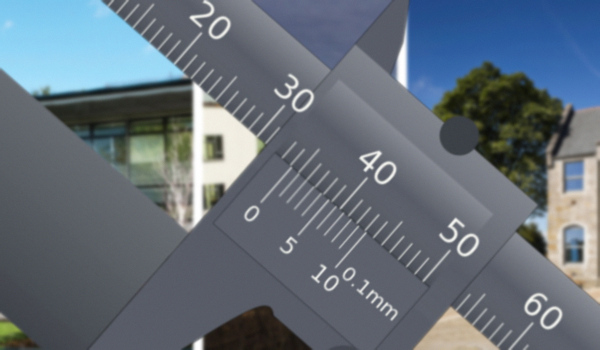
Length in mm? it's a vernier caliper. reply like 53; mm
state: 34.2; mm
